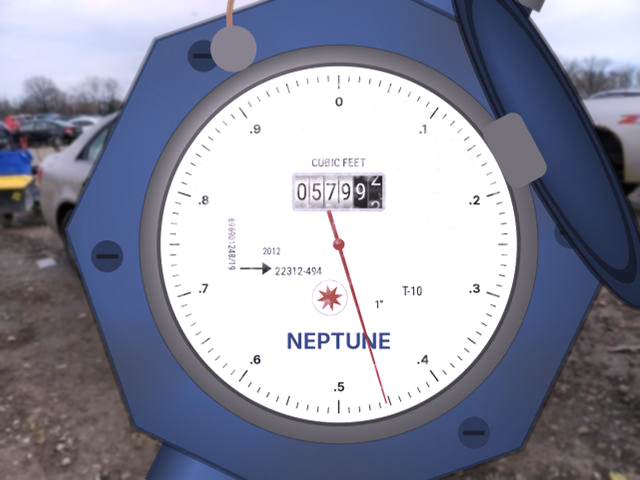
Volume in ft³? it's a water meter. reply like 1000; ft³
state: 57992.45; ft³
